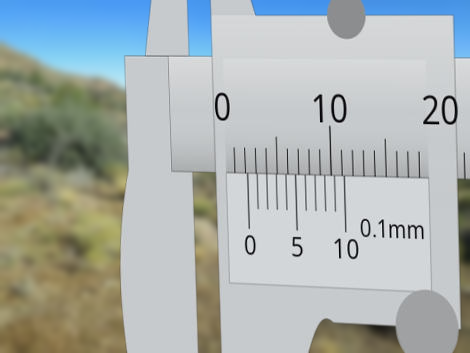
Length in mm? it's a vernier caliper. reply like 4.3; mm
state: 2.2; mm
